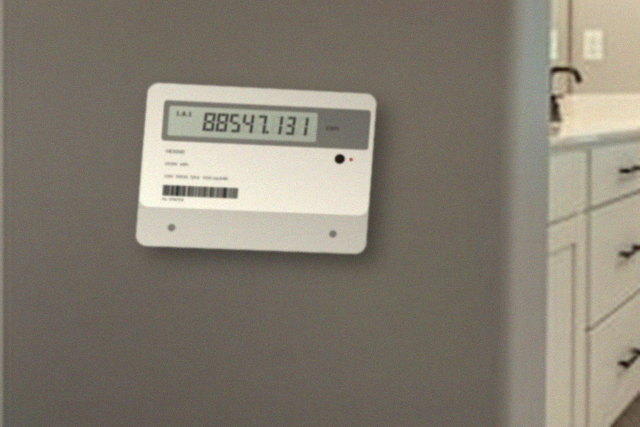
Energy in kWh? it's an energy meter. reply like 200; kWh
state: 88547.131; kWh
